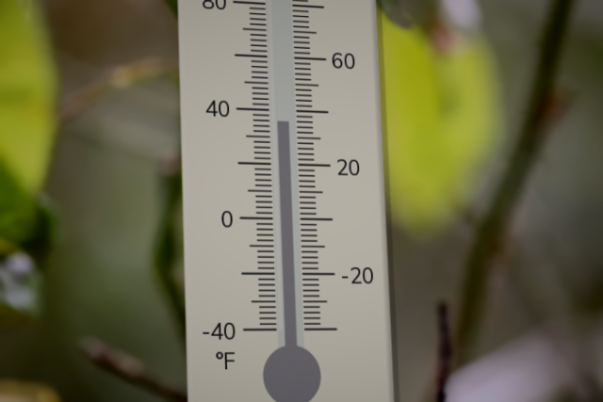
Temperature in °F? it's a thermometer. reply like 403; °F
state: 36; °F
